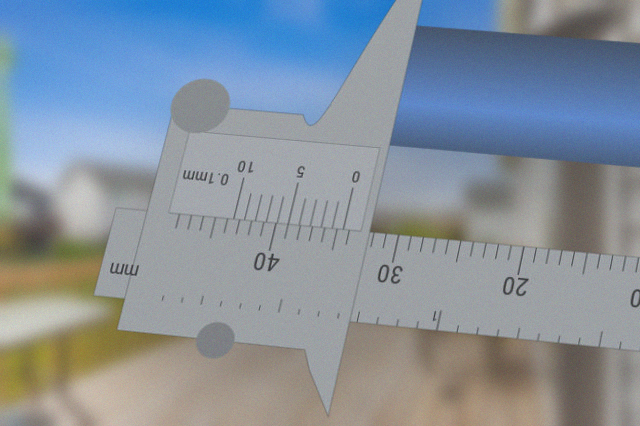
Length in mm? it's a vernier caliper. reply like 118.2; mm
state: 34.5; mm
